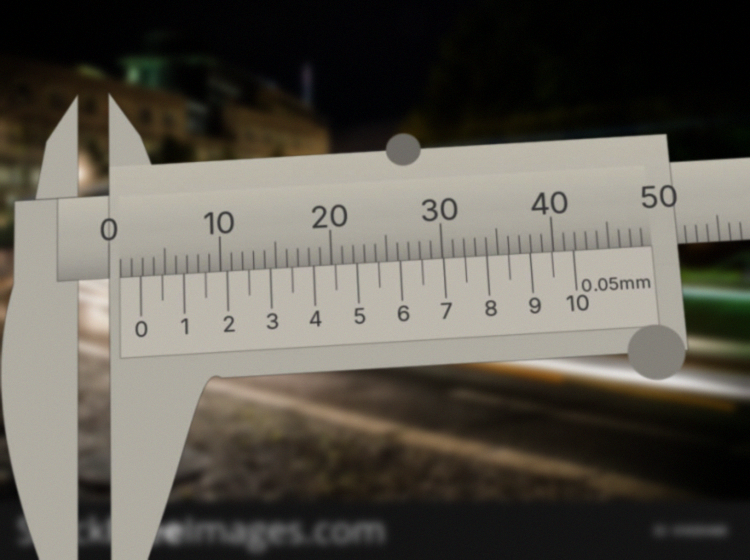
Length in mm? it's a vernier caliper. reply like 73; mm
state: 2.8; mm
